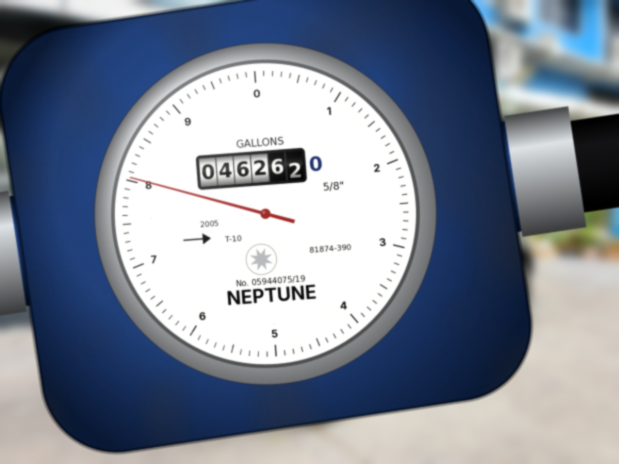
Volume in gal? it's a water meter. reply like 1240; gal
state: 462618.0; gal
